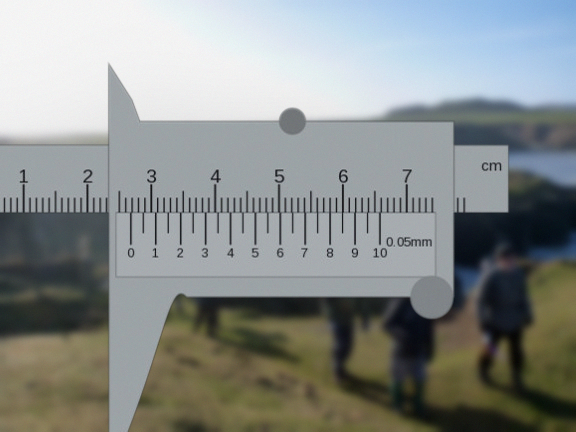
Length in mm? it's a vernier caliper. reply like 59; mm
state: 26.8; mm
